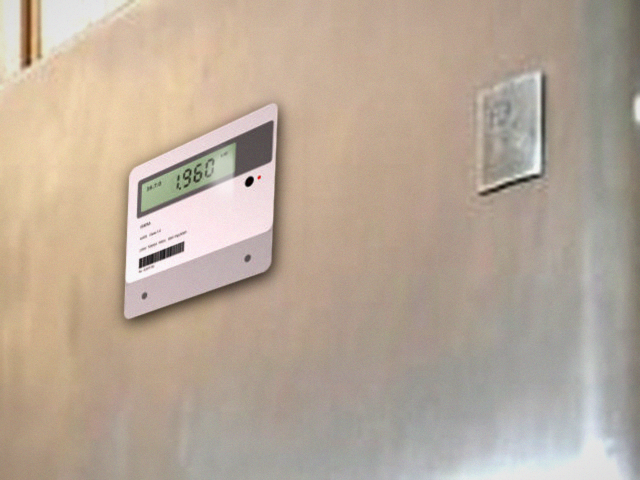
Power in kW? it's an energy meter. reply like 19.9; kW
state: 1.960; kW
